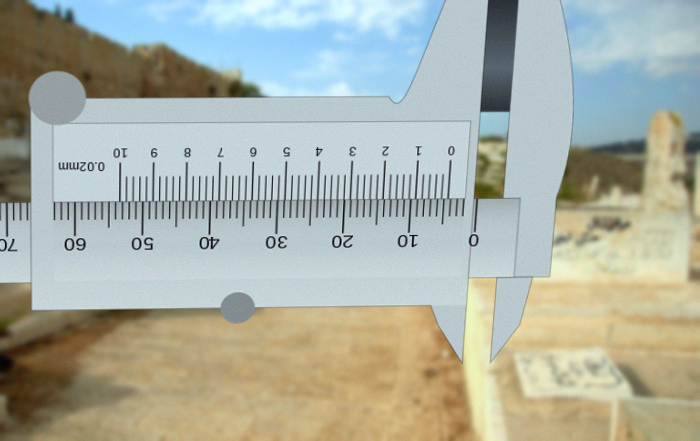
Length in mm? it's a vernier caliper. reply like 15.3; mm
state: 4.4; mm
